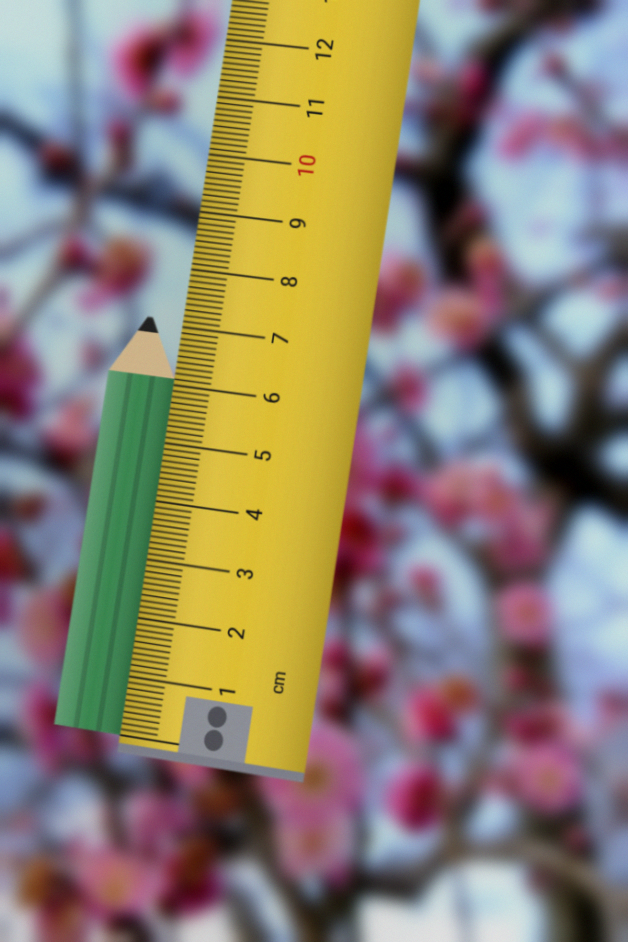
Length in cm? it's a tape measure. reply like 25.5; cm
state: 7.1; cm
